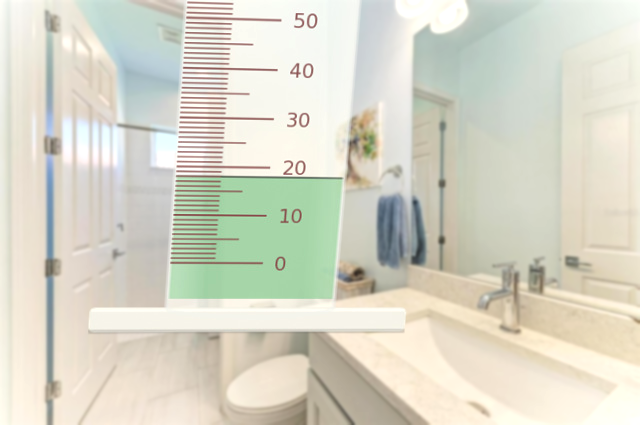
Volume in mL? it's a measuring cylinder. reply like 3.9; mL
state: 18; mL
